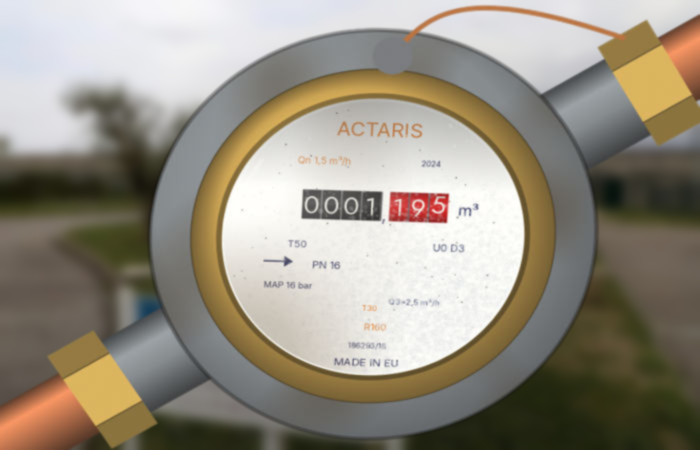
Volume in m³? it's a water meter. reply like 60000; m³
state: 1.195; m³
